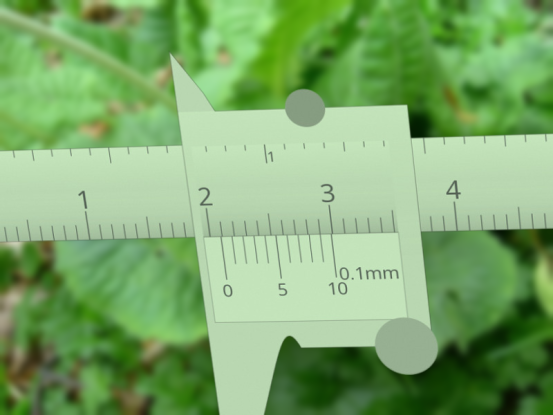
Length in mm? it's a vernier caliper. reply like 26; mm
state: 20.9; mm
